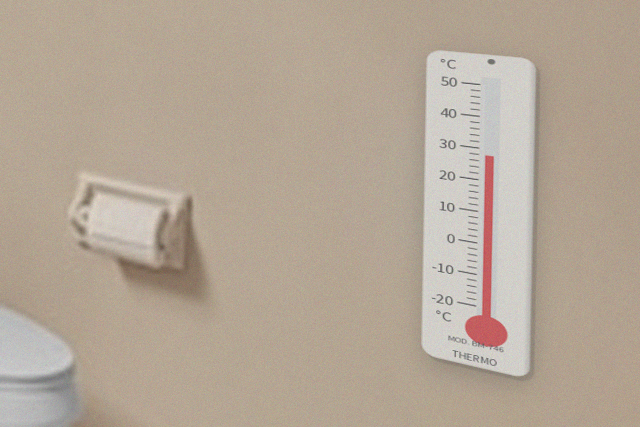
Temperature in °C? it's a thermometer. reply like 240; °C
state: 28; °C
